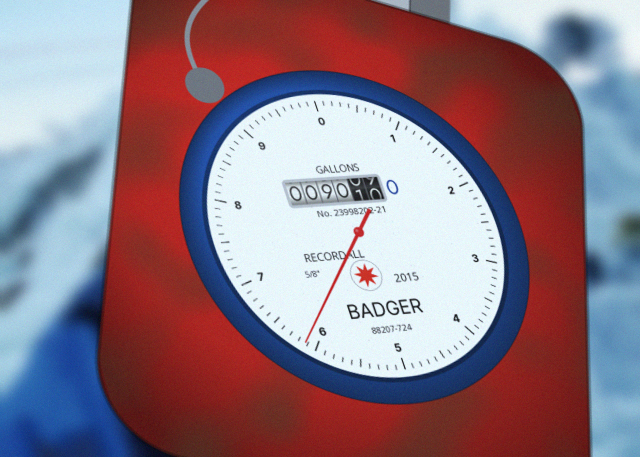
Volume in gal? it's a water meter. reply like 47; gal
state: 90096.1; gal
